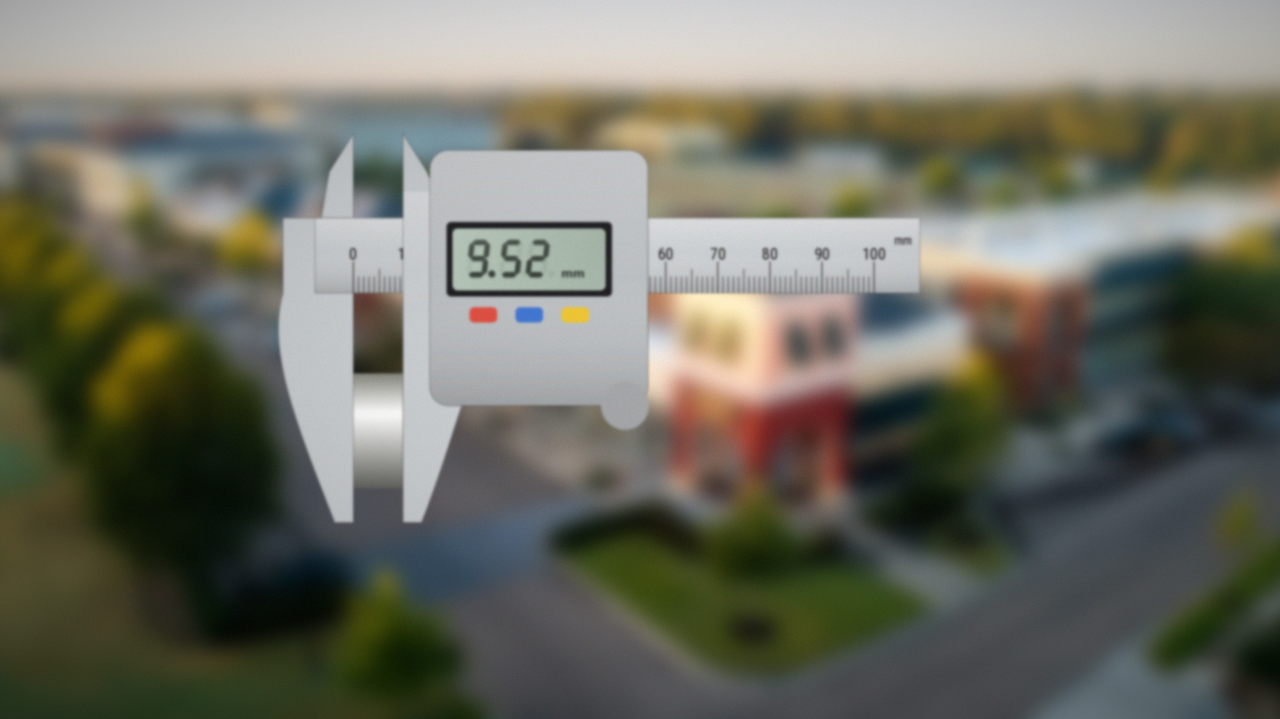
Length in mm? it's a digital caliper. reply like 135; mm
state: 9.52; mm
